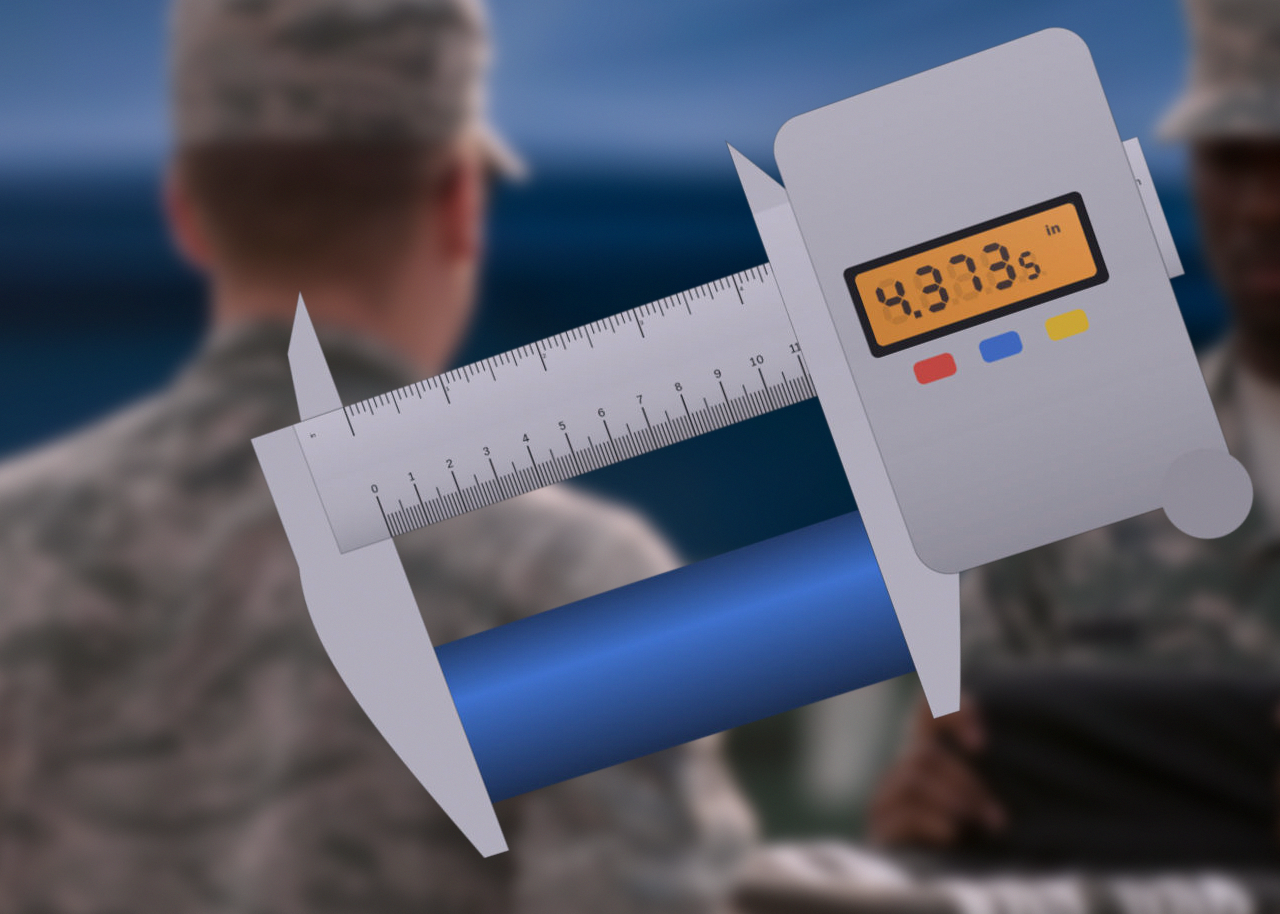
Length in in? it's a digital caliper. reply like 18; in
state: 4.3735; in
